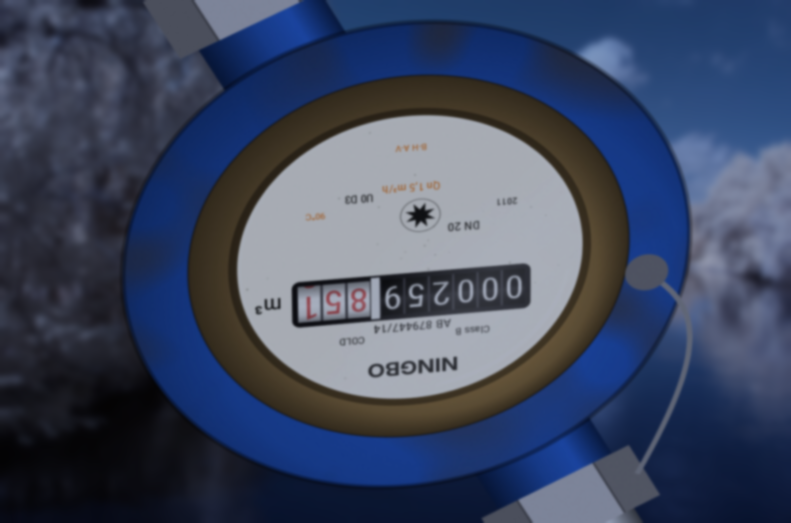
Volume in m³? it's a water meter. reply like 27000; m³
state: 259.851; m³
